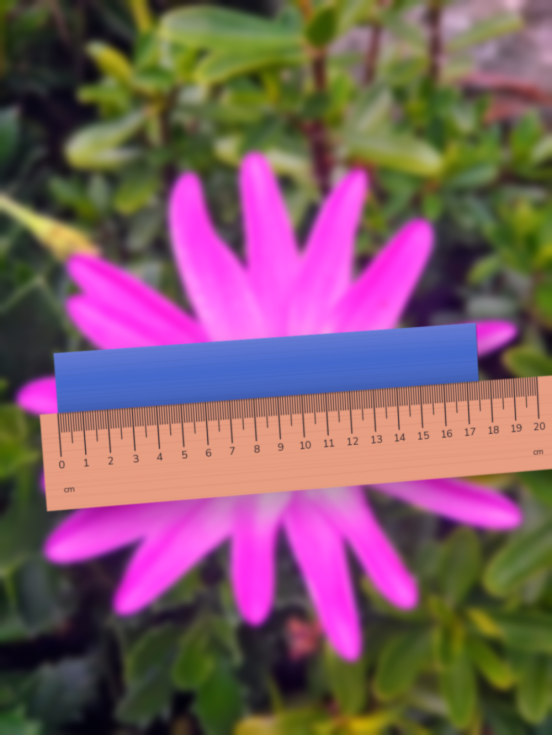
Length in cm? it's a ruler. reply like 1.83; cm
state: 17.5; cm
